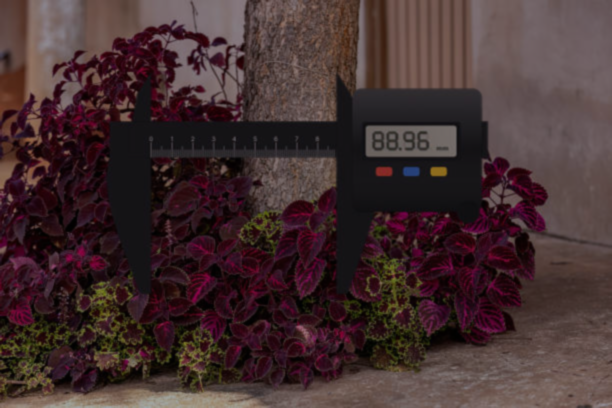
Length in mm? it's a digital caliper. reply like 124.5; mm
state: 88.96; mm
